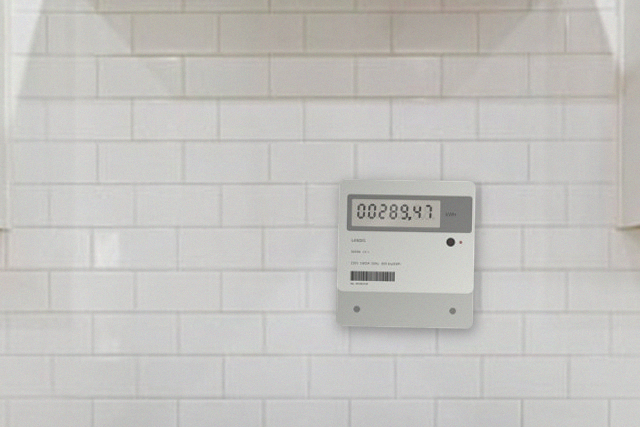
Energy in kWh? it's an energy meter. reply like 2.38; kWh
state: 289.47; kWh
